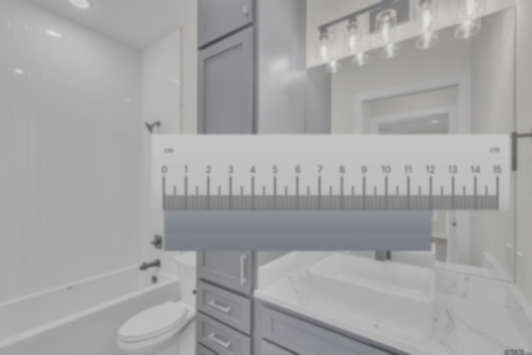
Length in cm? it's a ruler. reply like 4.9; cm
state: 12; cm
